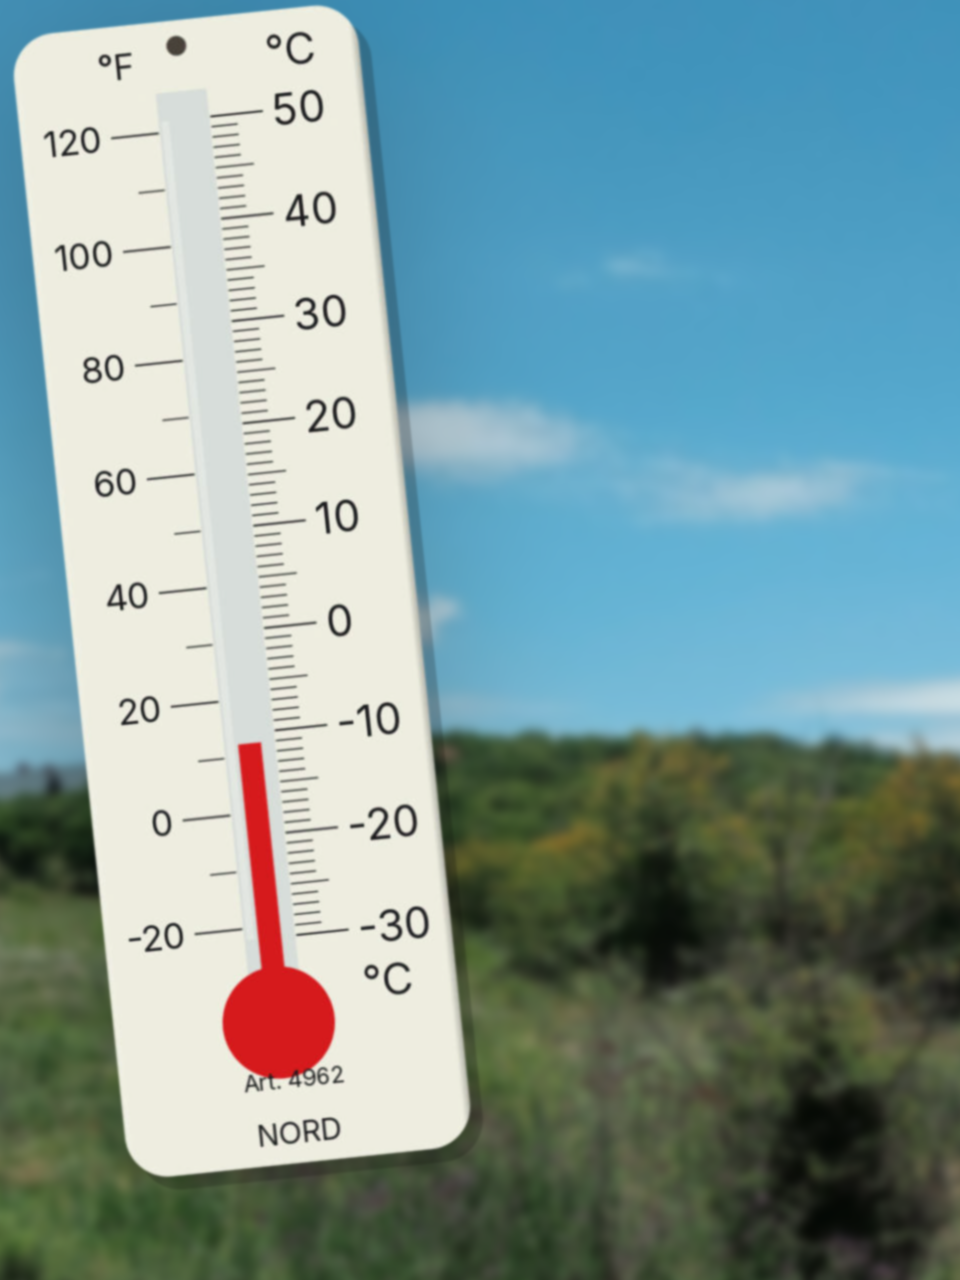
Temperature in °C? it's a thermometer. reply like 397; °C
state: -11; °C
